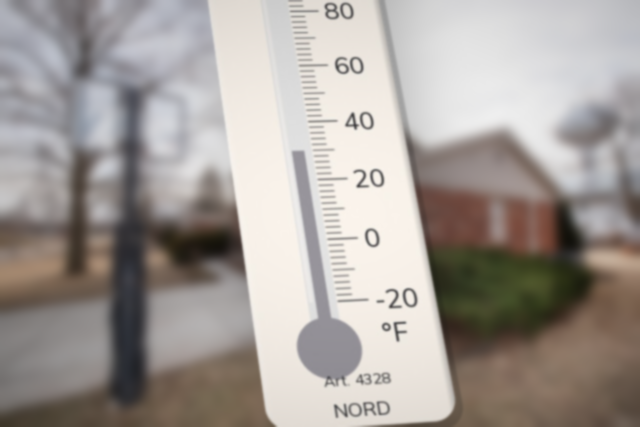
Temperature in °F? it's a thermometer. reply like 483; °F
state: 30; °F
